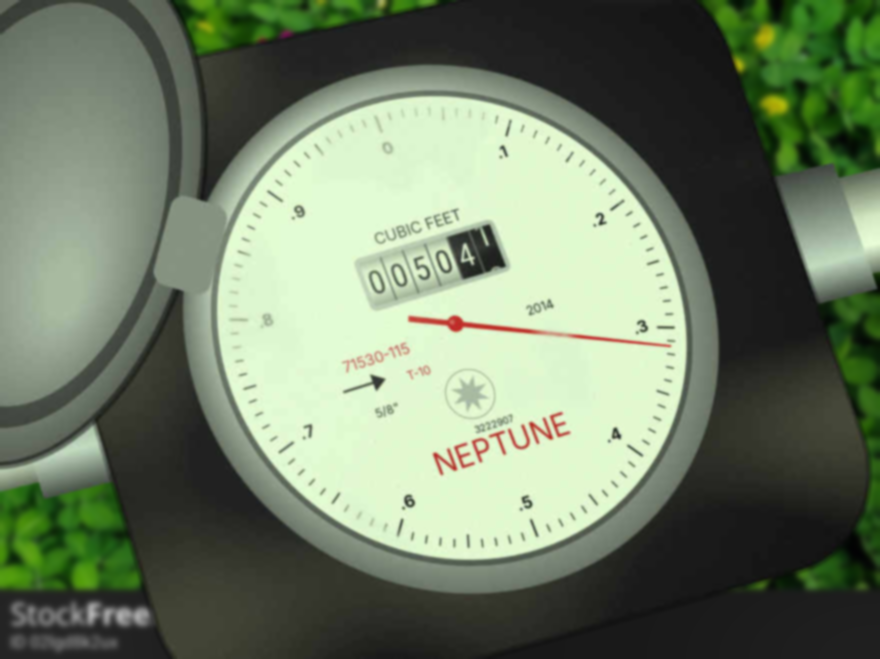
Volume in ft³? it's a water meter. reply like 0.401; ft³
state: 5041.31; ft³
